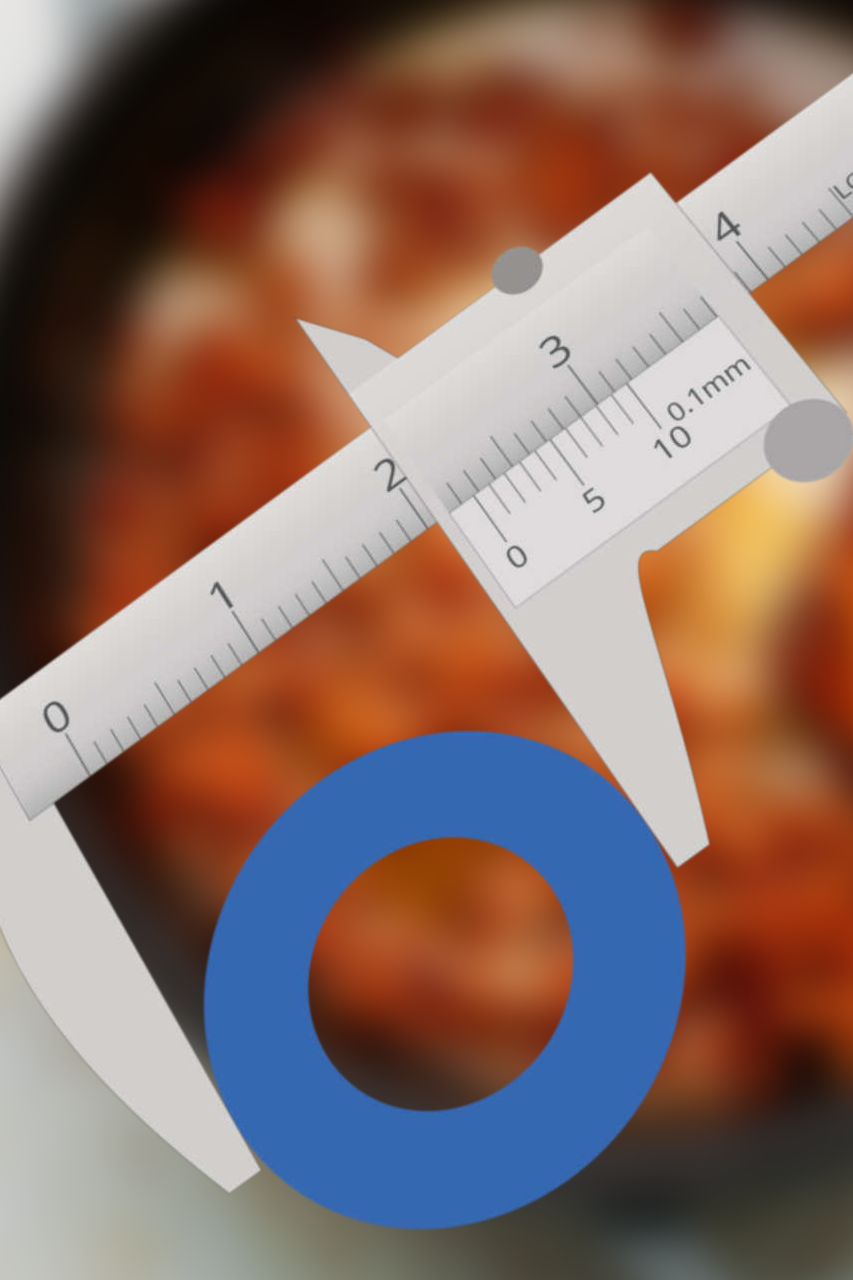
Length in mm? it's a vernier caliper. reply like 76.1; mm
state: 22.7; mm
